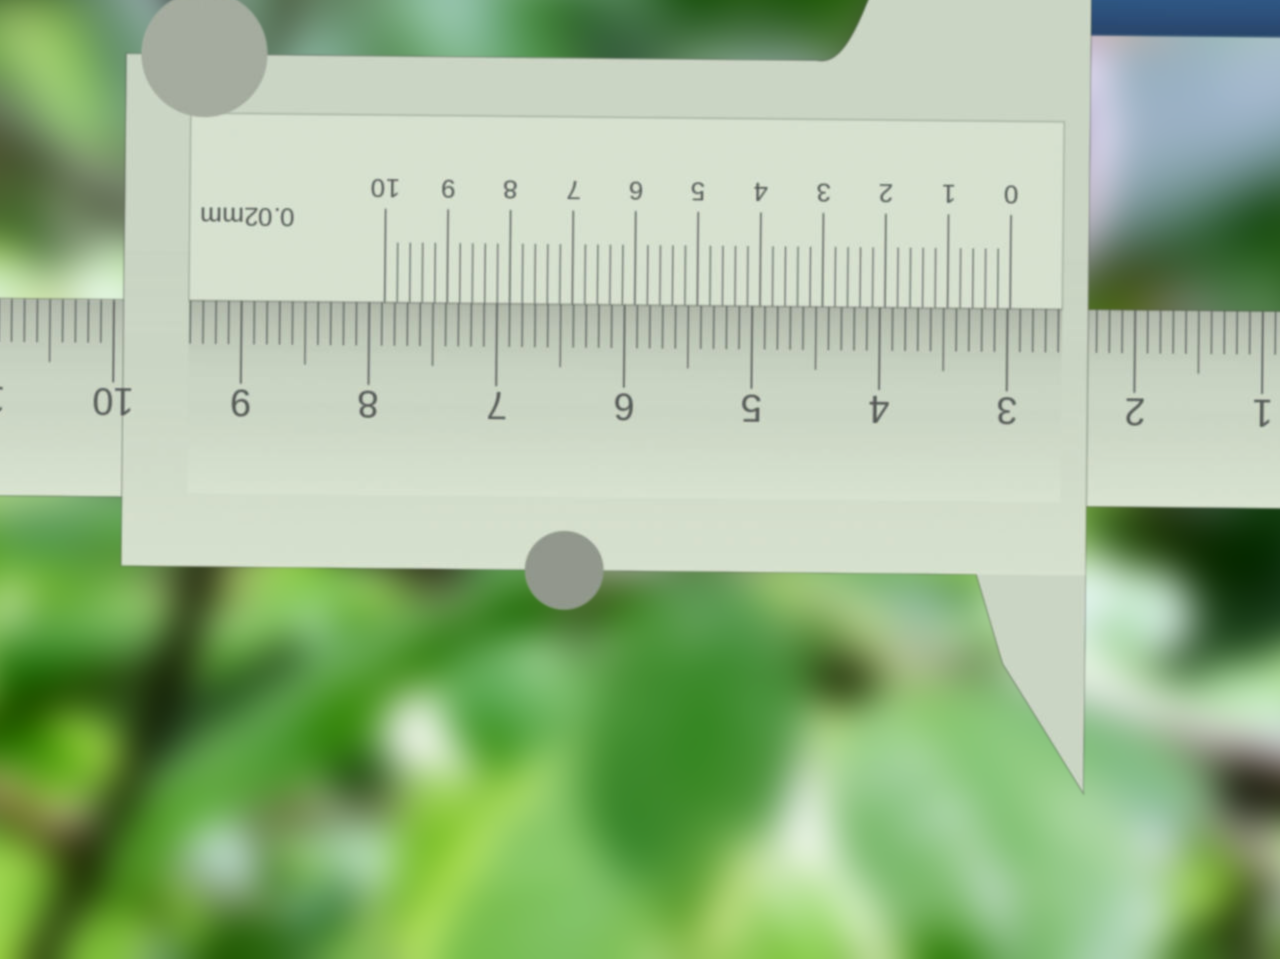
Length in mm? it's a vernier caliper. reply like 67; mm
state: 29.8; mm
